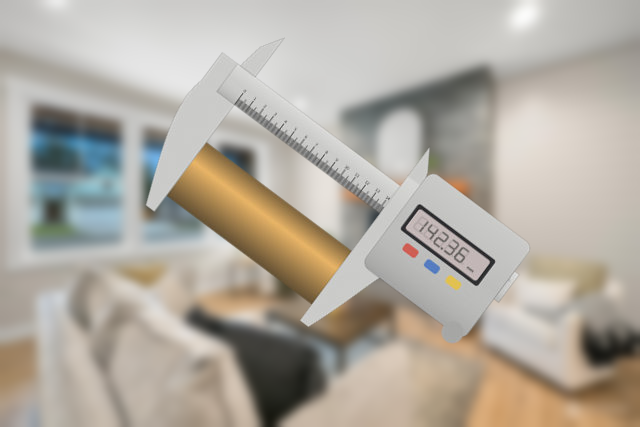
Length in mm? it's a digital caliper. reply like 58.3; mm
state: 142.36; mm
